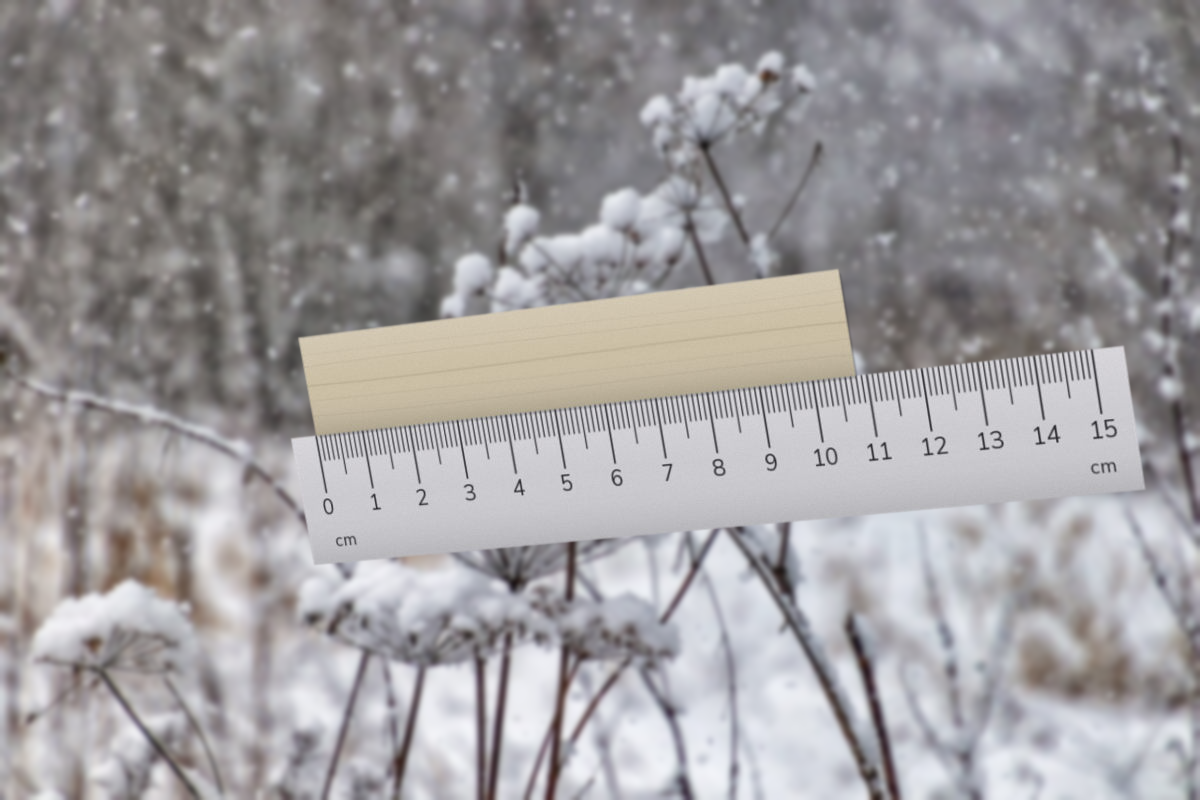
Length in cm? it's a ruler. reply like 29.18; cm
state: 10.8; cm
